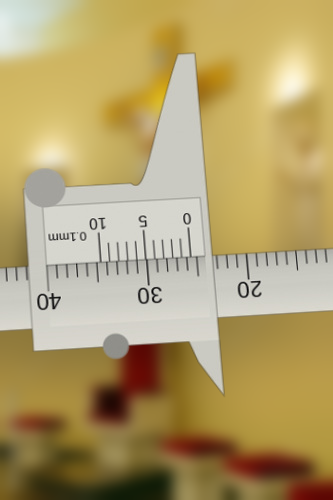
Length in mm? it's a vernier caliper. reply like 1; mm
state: 25.6; mm
